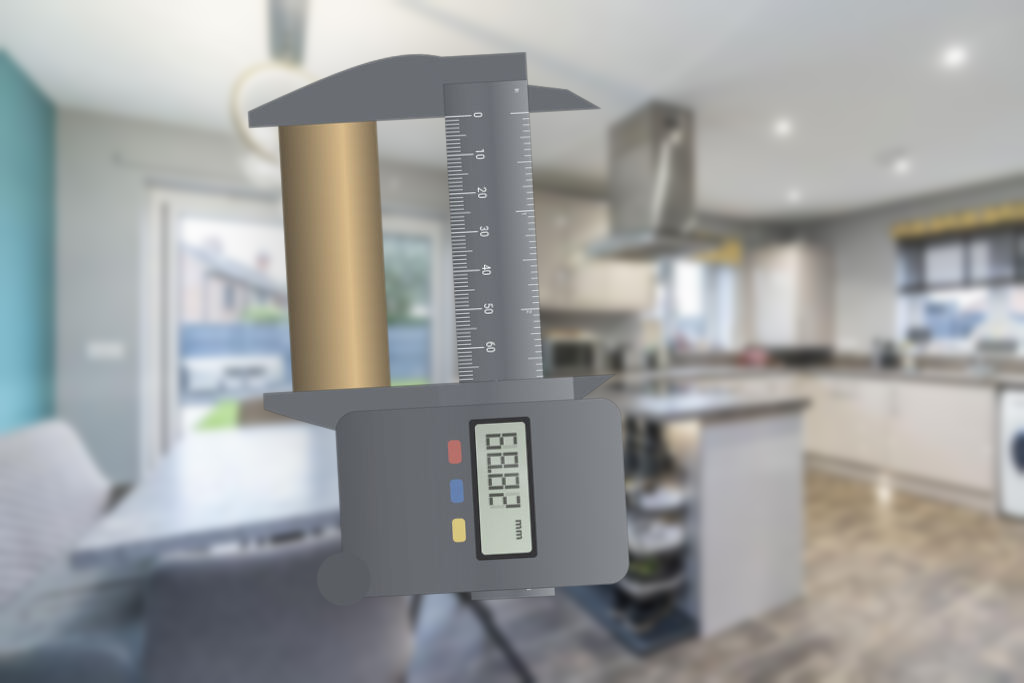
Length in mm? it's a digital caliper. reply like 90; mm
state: 68.82; mm
